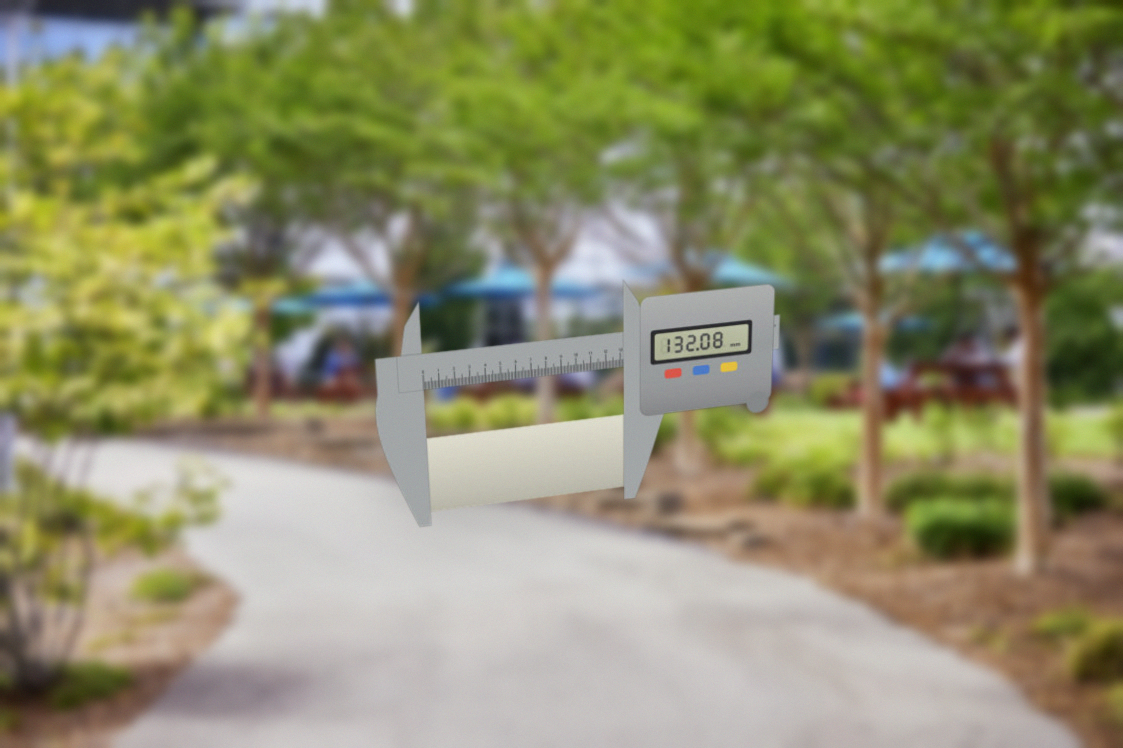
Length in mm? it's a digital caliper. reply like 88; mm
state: 132.08; mm
